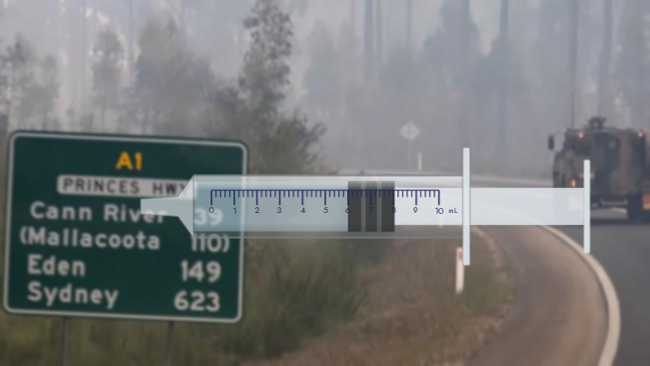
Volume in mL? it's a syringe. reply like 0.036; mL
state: 6; mL
